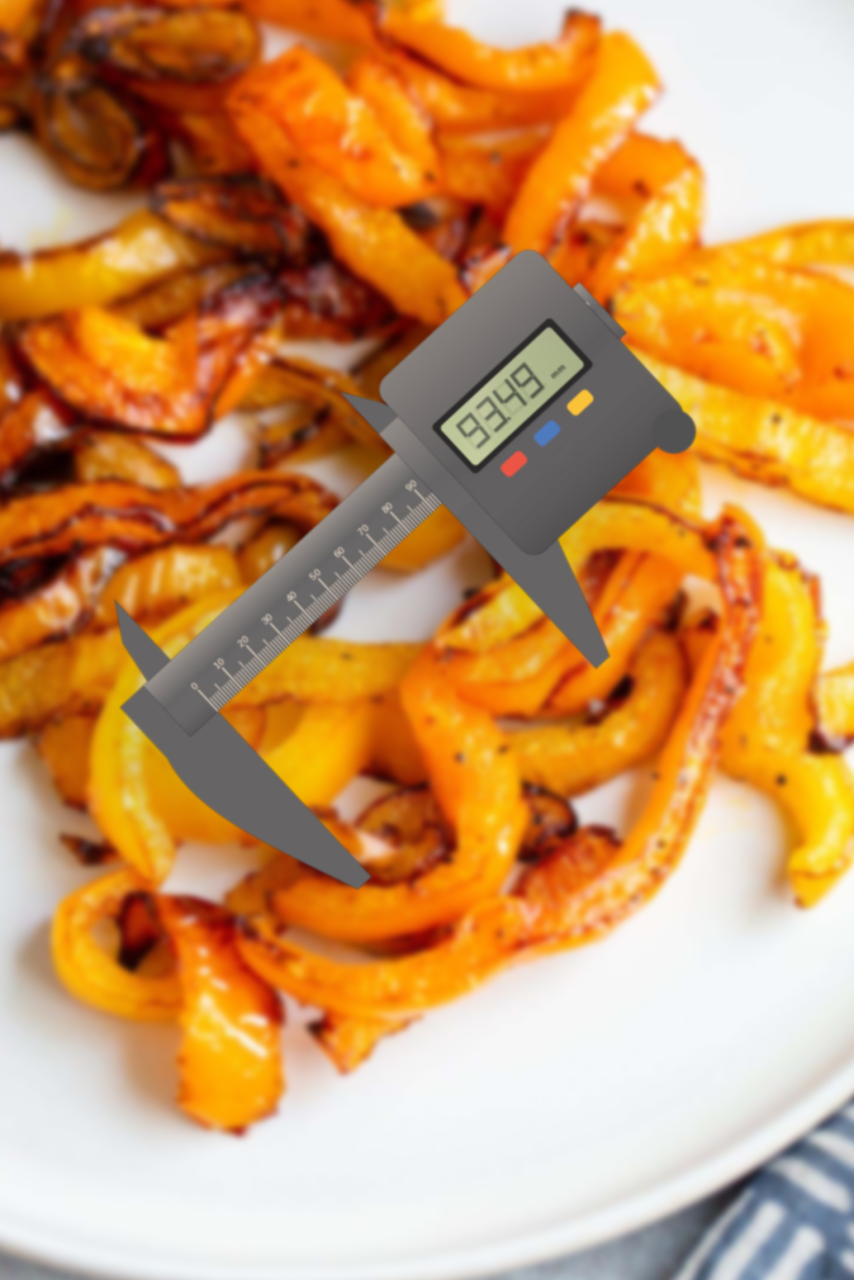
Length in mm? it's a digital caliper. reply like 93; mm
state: 93.49; mm
